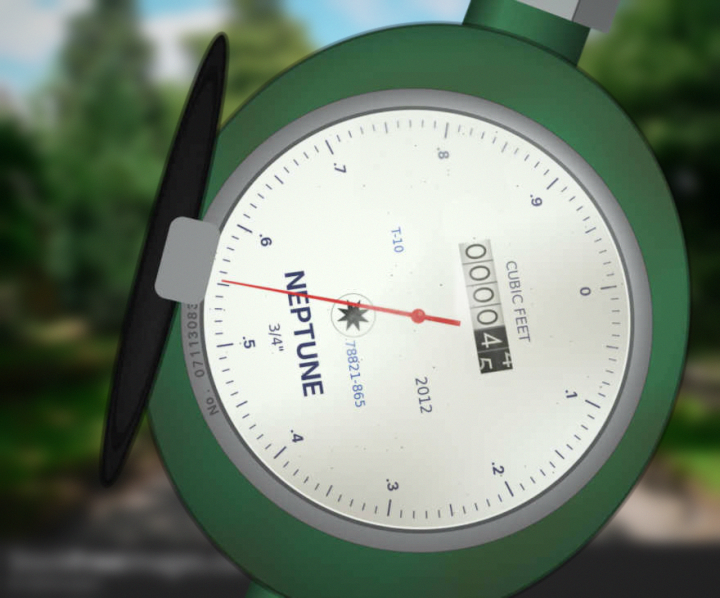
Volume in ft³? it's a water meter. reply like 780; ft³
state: 44.55; ft³
